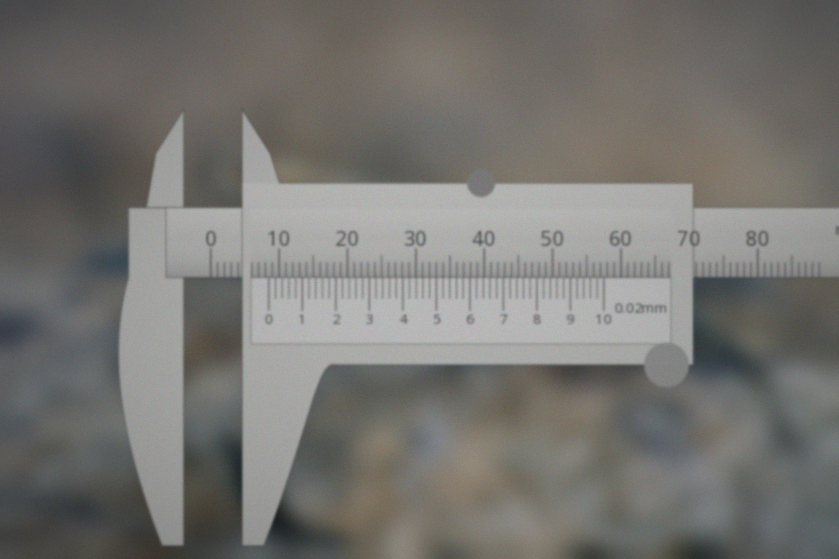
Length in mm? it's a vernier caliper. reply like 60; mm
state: 8.5; mm
